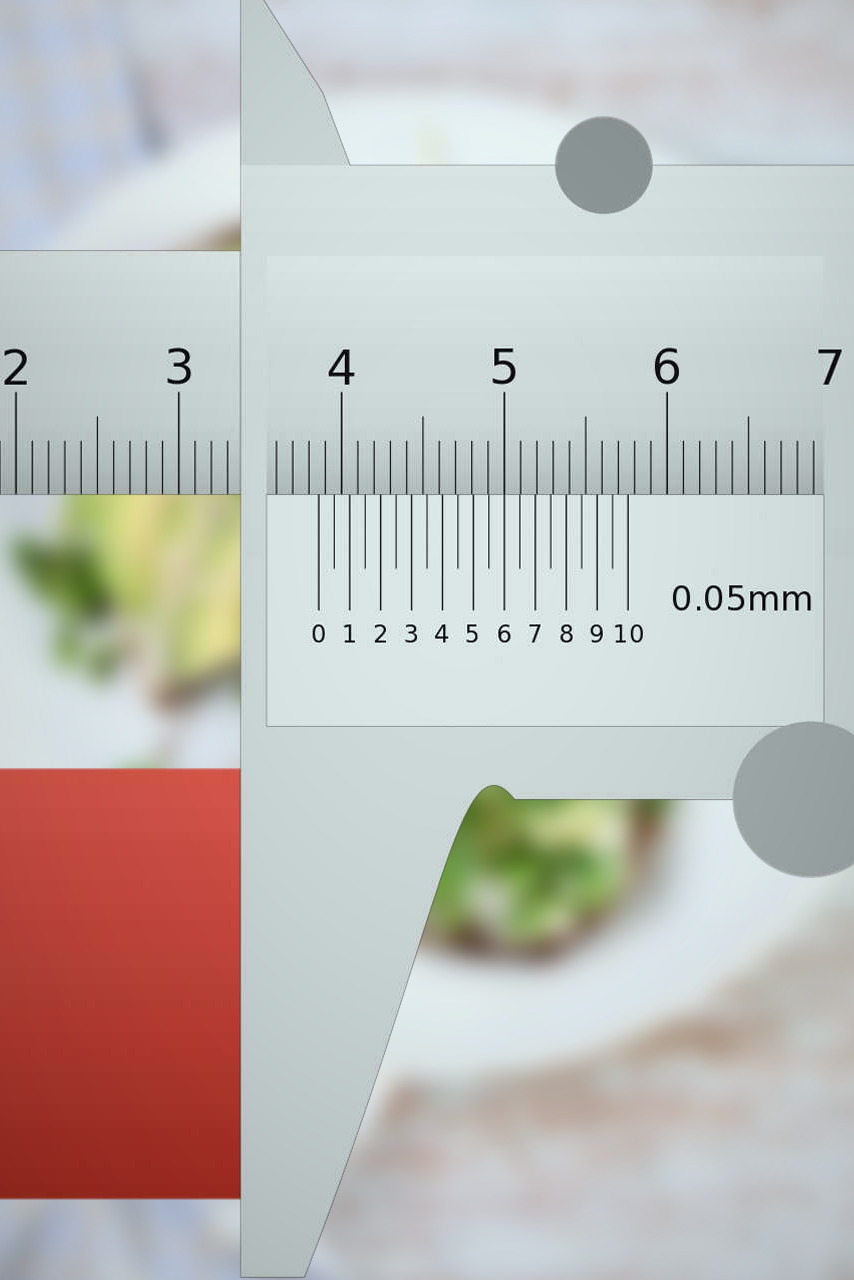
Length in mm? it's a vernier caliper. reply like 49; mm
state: 38.6; mm
